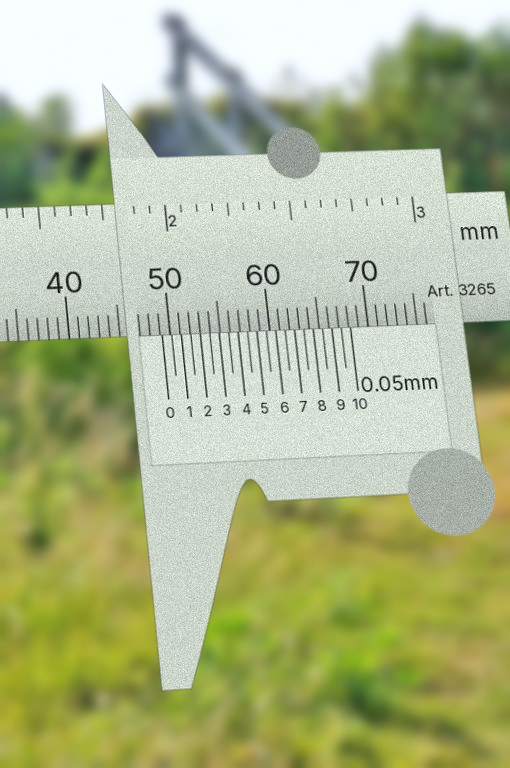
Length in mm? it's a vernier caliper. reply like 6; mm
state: 49.2; mm
